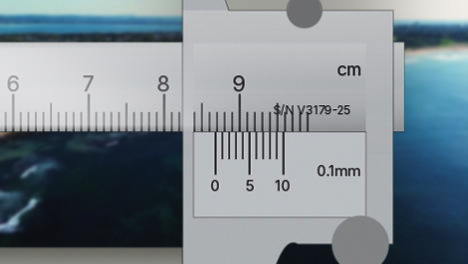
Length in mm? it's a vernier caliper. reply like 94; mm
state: 86.8; mm
